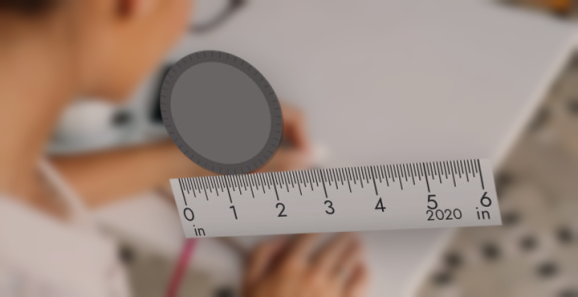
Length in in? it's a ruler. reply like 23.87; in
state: 2.5; in
